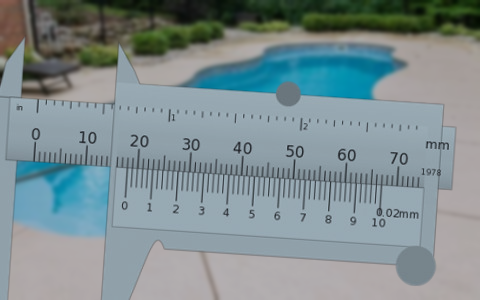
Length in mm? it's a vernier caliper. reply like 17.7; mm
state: 18.0; mm
